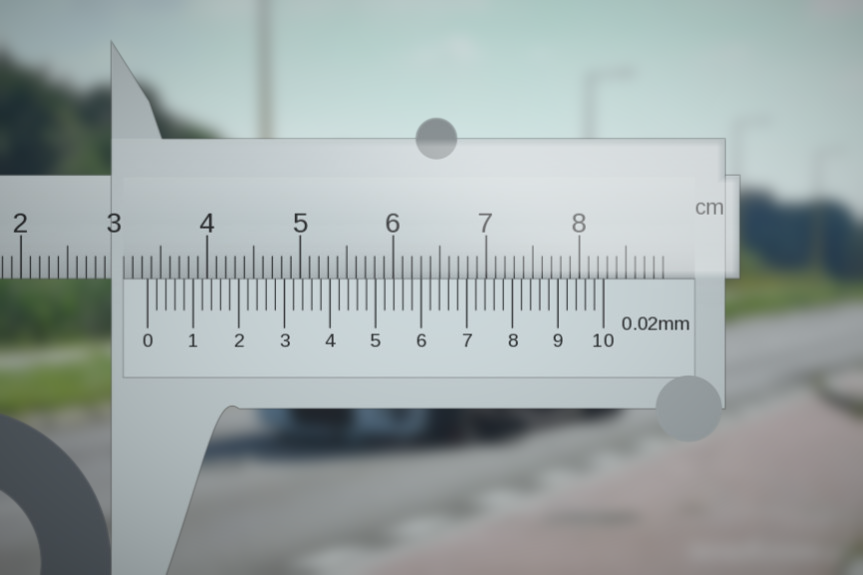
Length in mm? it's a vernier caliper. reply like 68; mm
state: 33.6; mm
